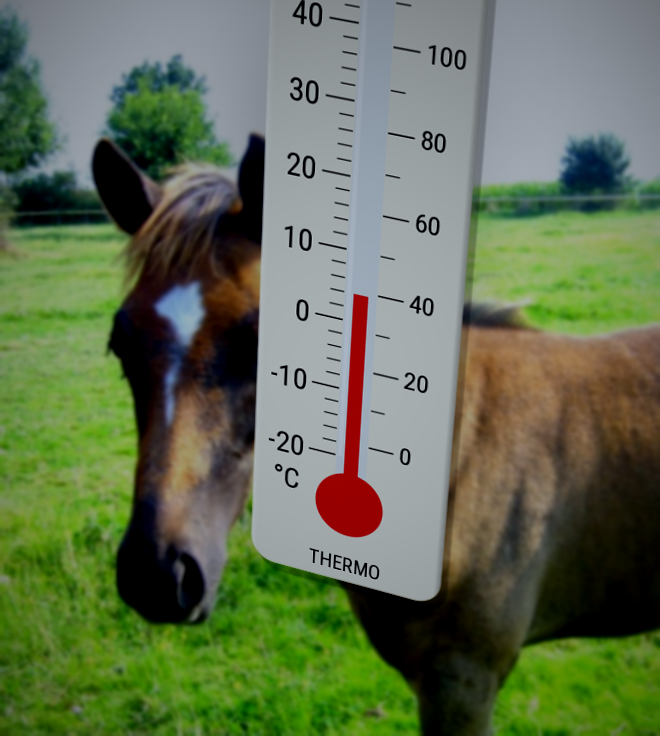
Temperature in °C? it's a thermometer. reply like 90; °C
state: 4; °C
